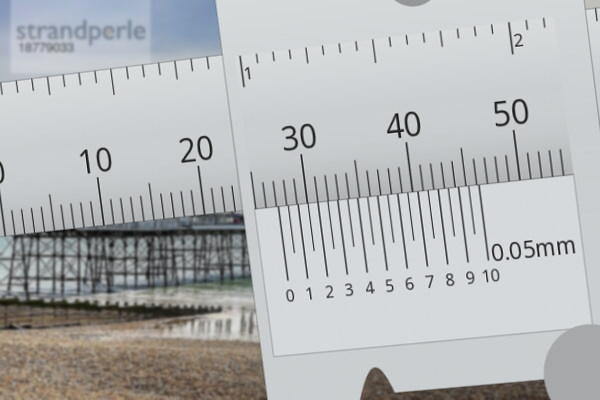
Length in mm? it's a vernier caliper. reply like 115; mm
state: 27.2; mm
